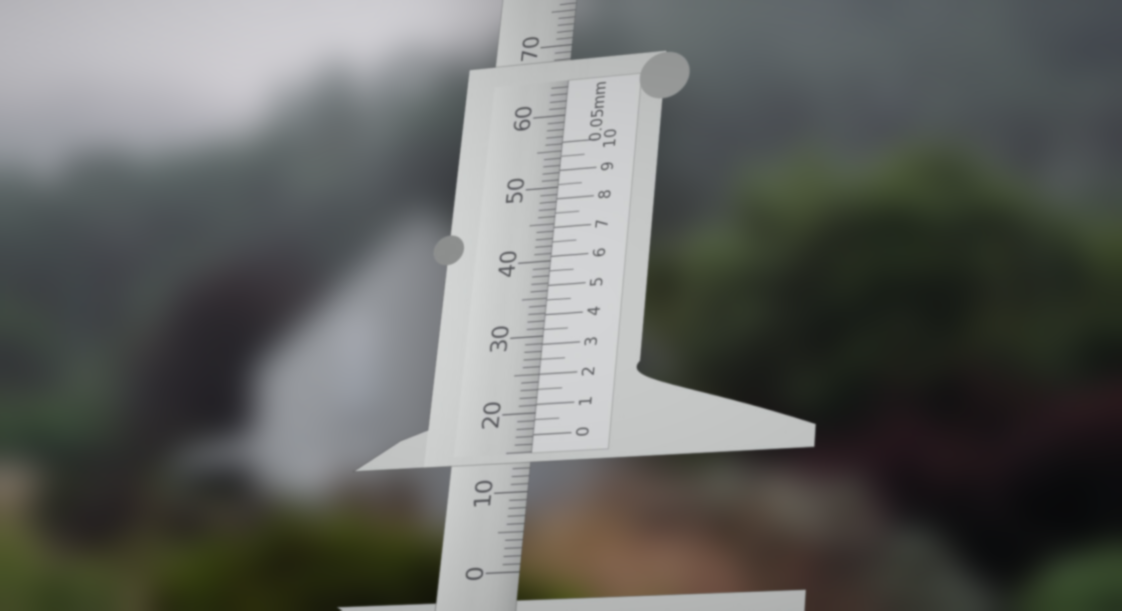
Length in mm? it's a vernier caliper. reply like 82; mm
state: 17.2; mm
